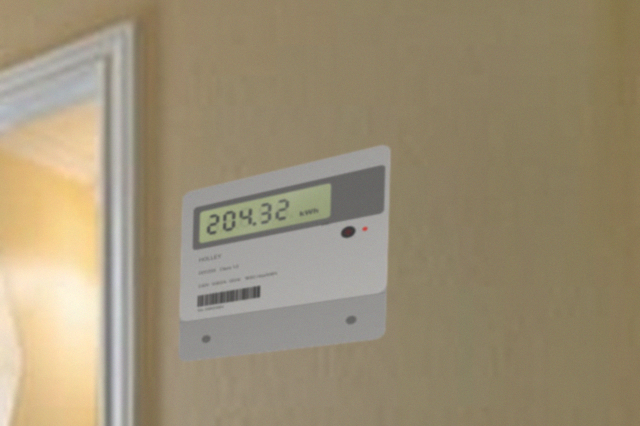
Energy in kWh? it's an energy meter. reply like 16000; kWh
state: 204.32; kWh
